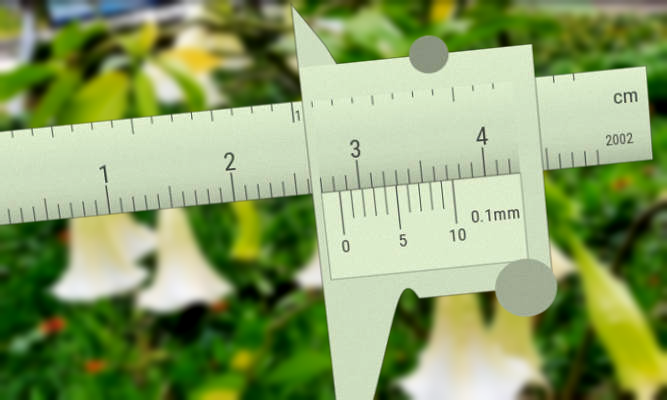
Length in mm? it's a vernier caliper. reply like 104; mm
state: 28.4; mm
